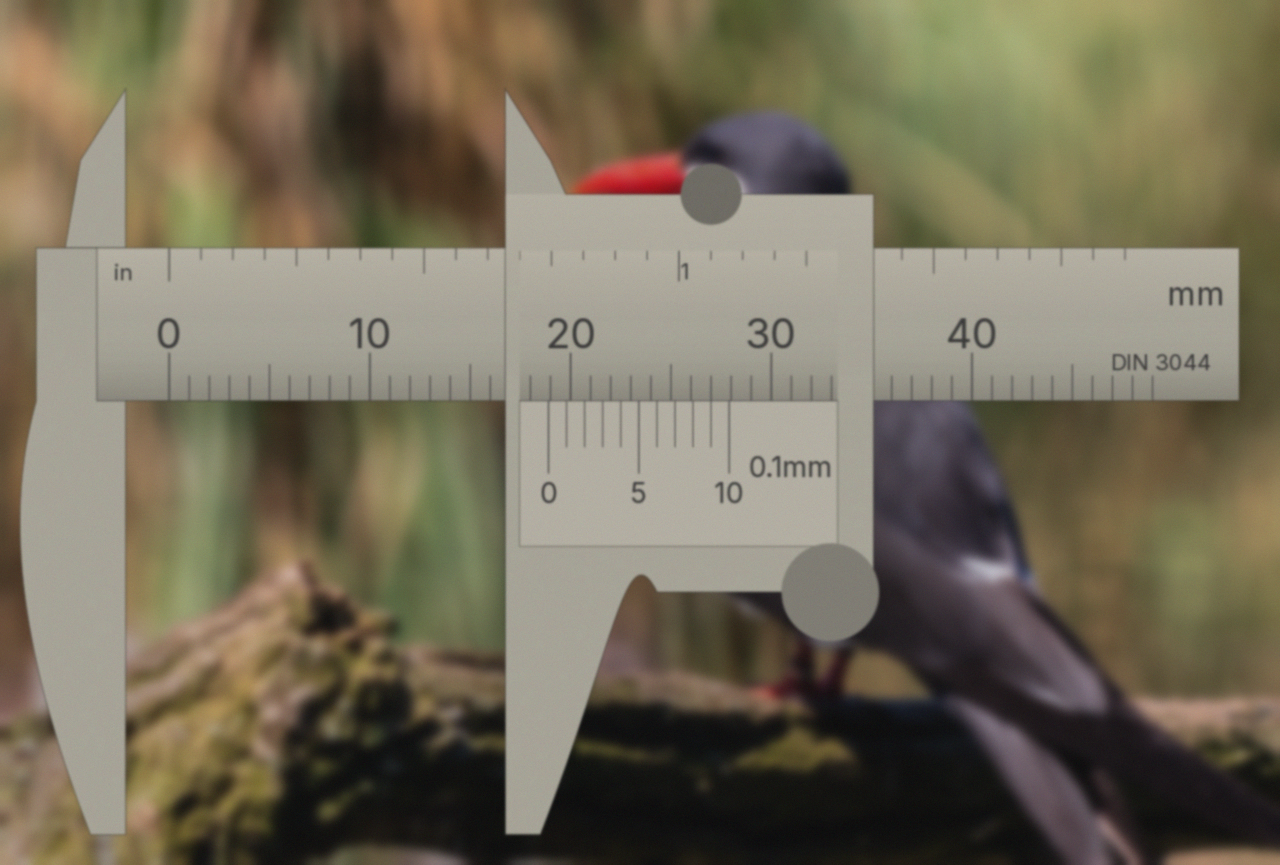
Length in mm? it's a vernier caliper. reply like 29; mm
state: 18.9; mm
